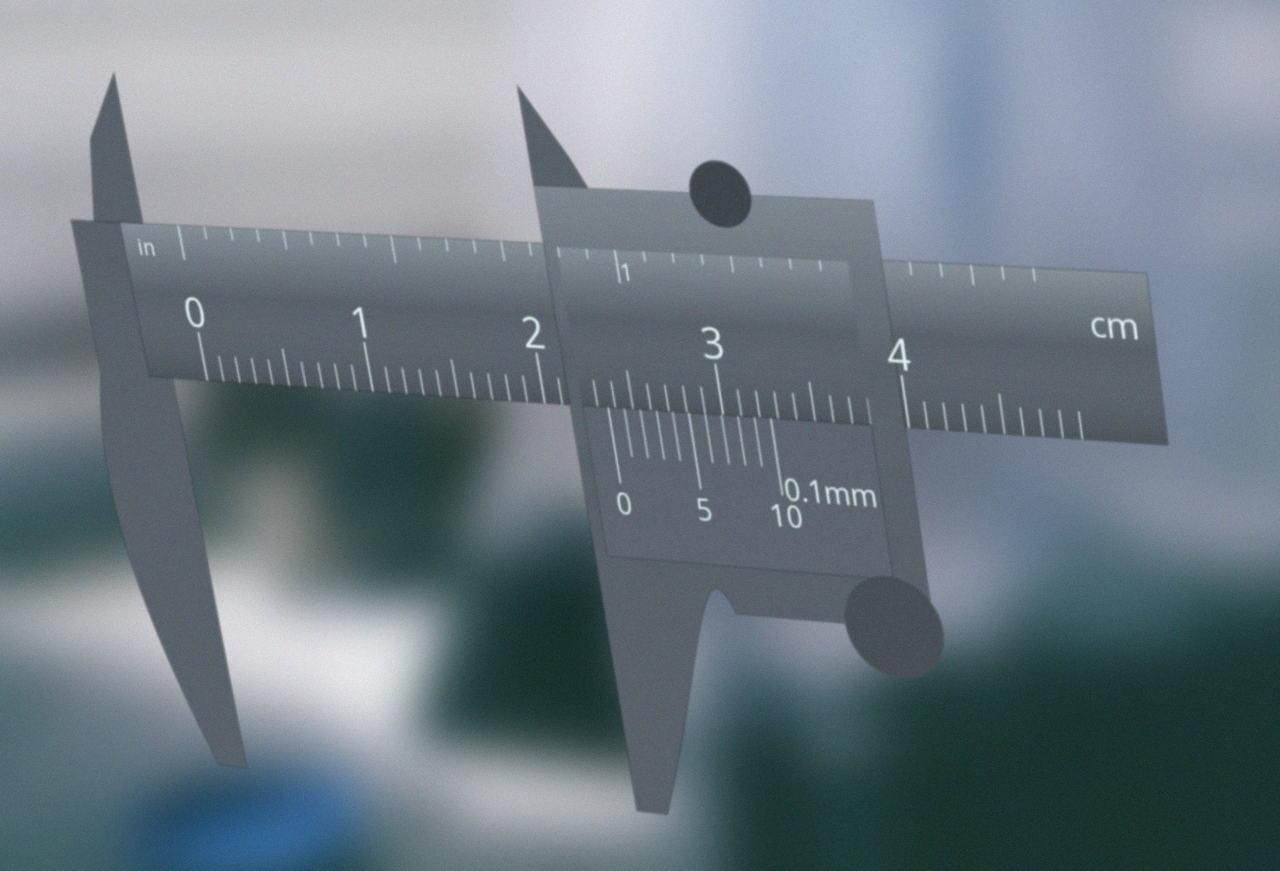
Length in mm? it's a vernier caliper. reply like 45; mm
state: 23.6; mm
